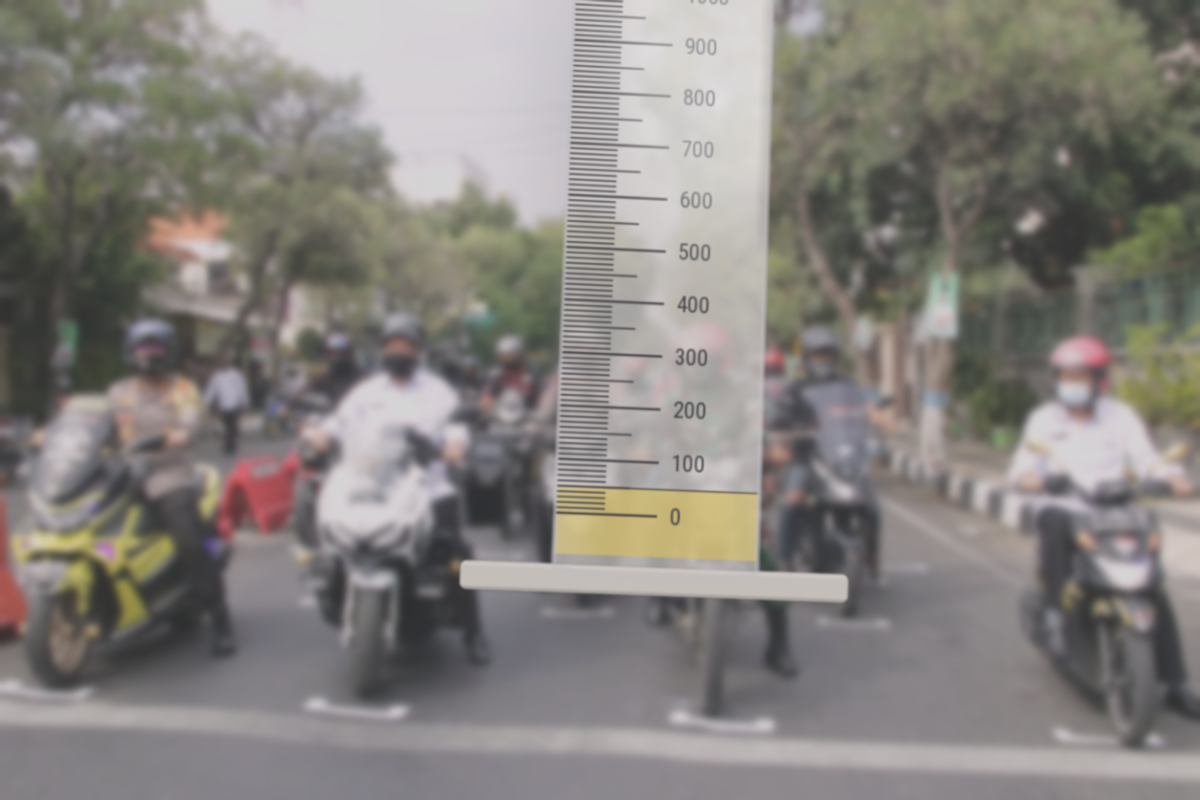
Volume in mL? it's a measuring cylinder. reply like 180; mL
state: 50; mL
